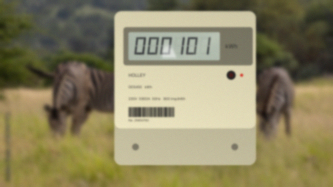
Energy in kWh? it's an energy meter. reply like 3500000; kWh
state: 101; kWh
